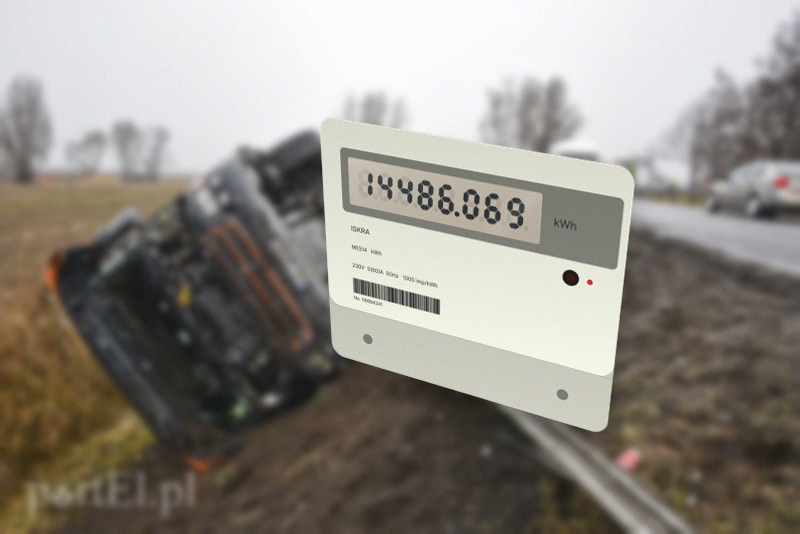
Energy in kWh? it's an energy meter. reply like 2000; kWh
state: 14486.069; kWh
